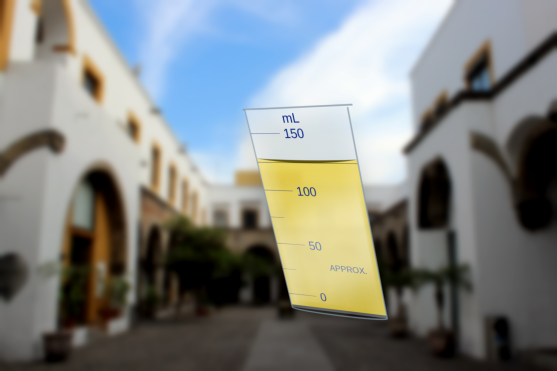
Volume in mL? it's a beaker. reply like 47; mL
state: 125; mL
